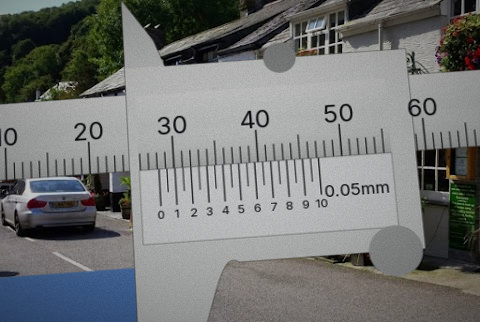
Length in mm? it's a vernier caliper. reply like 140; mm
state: 28.2; mm
